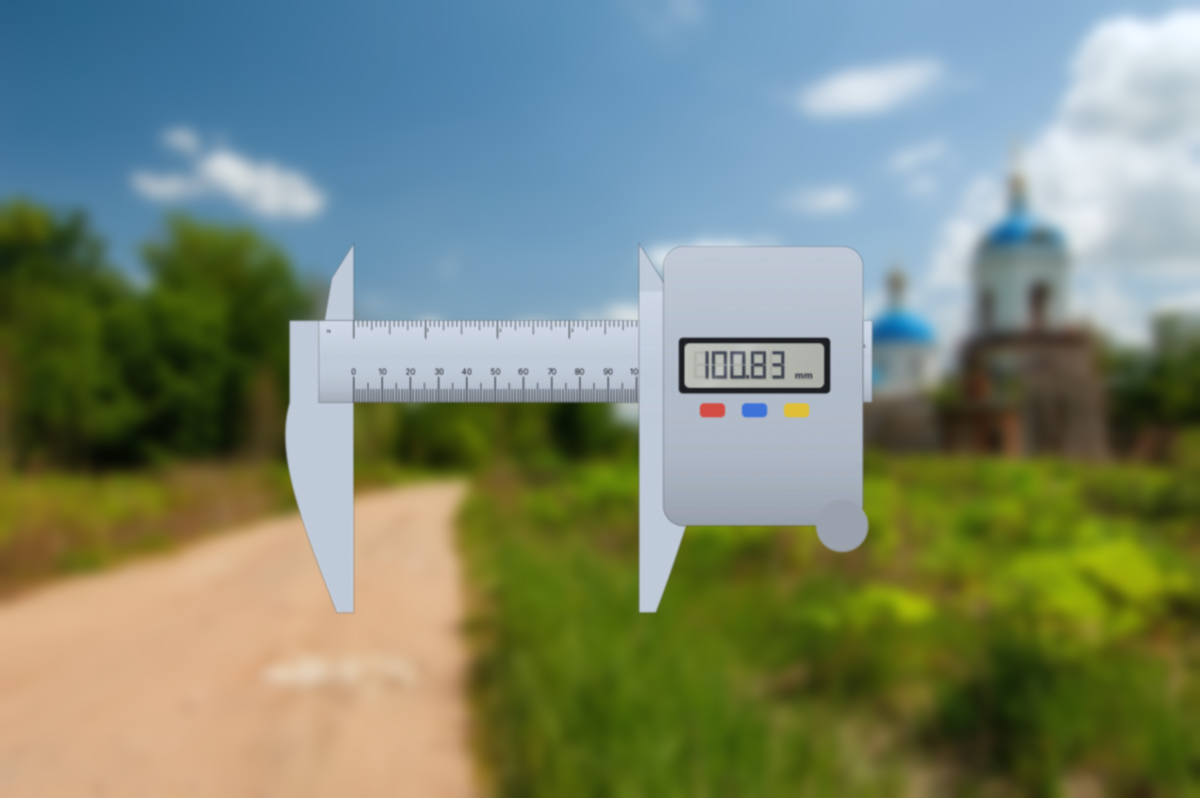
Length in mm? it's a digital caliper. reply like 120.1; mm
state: 100.83; mm
